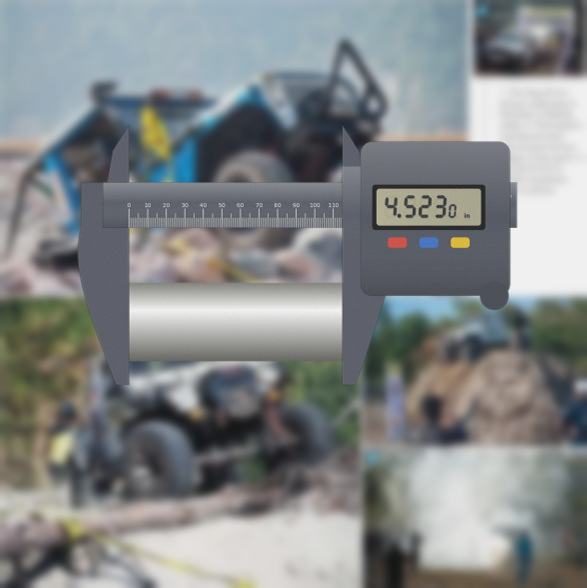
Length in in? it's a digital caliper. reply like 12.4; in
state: 4.5230; in
